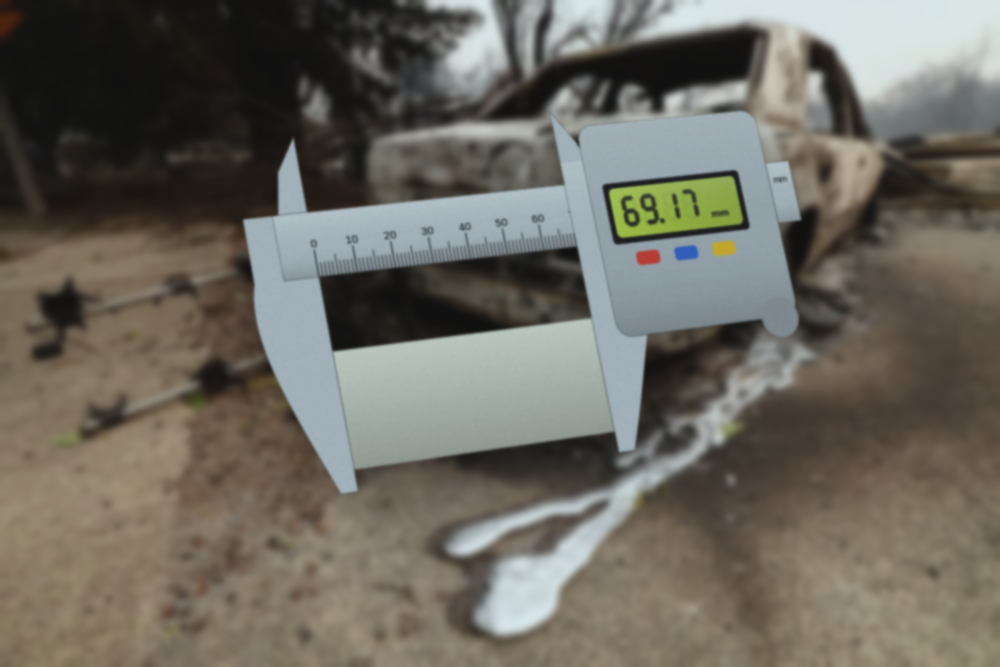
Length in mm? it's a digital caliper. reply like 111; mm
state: 69.17; mm
